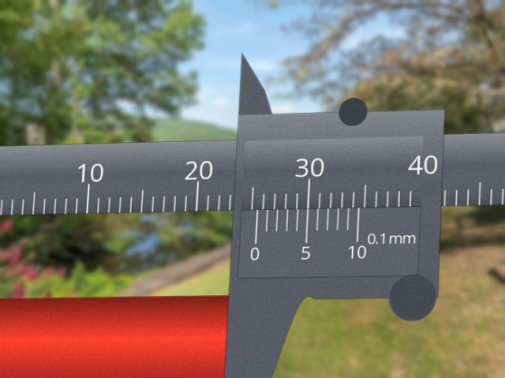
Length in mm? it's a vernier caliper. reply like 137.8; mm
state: 25.5; mm
